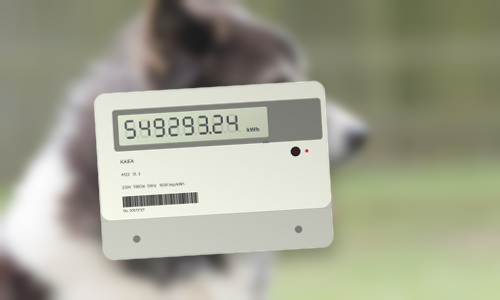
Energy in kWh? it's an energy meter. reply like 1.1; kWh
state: 549293.24; kWh
